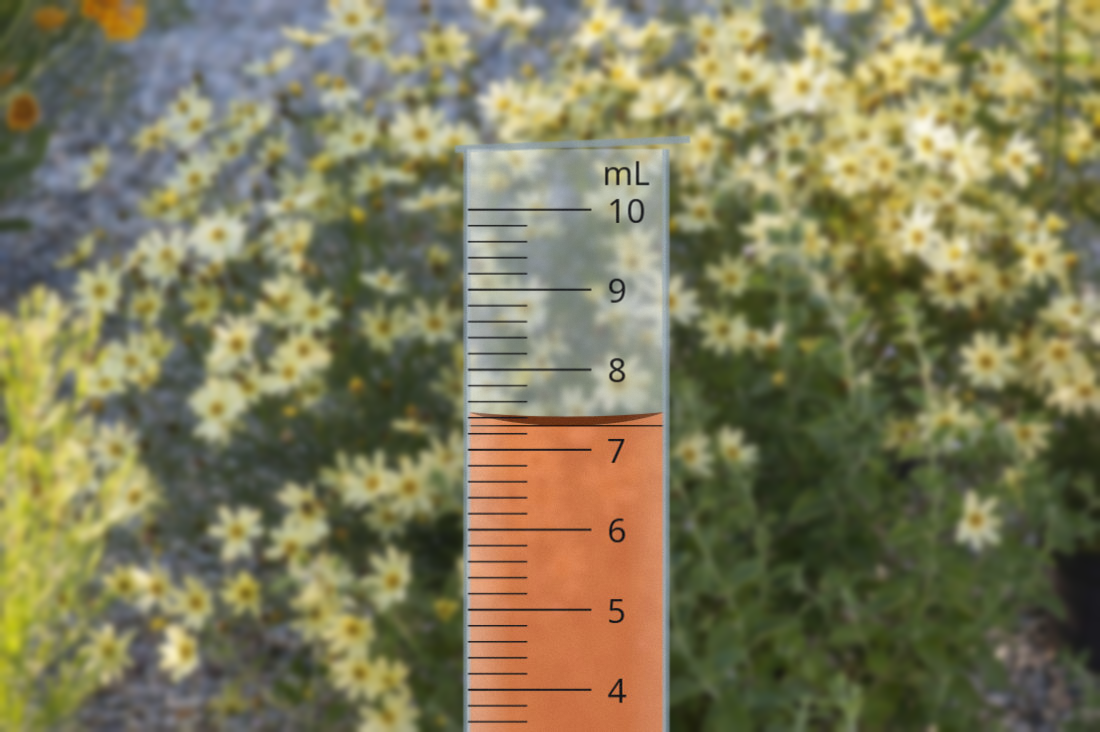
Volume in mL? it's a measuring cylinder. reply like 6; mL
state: 7.3; mL
